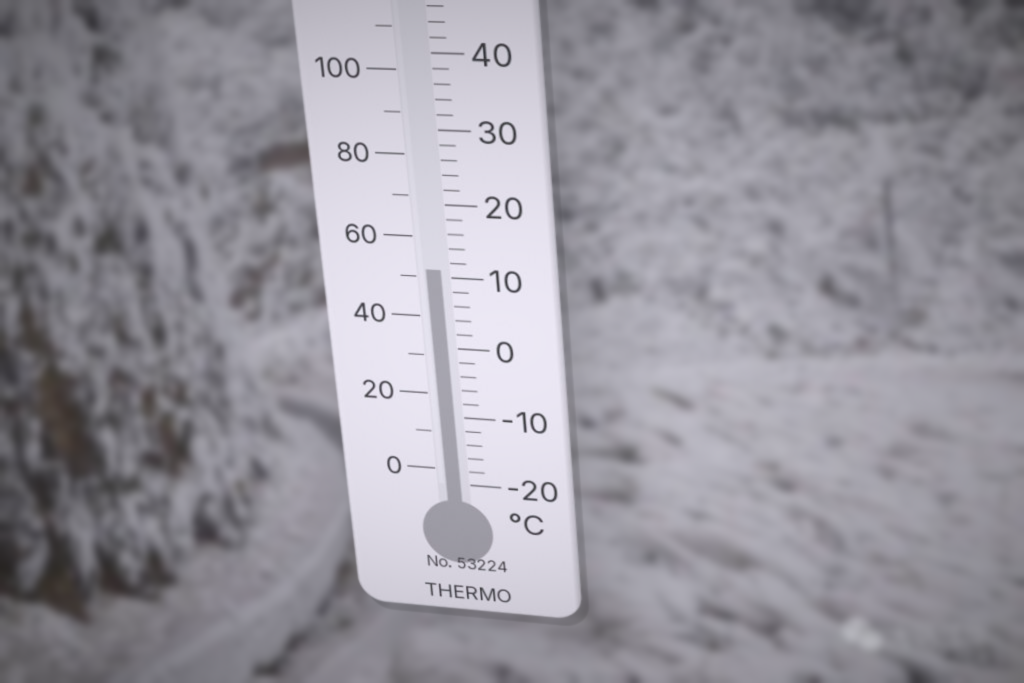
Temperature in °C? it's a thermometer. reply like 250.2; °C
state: 11; °C
